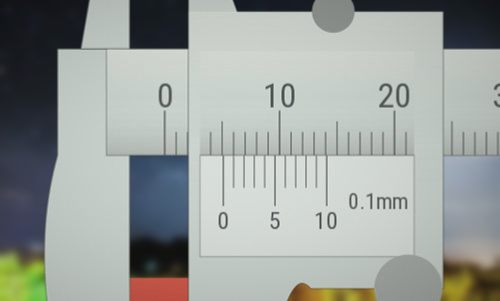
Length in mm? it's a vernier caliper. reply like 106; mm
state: 5.1; mm
